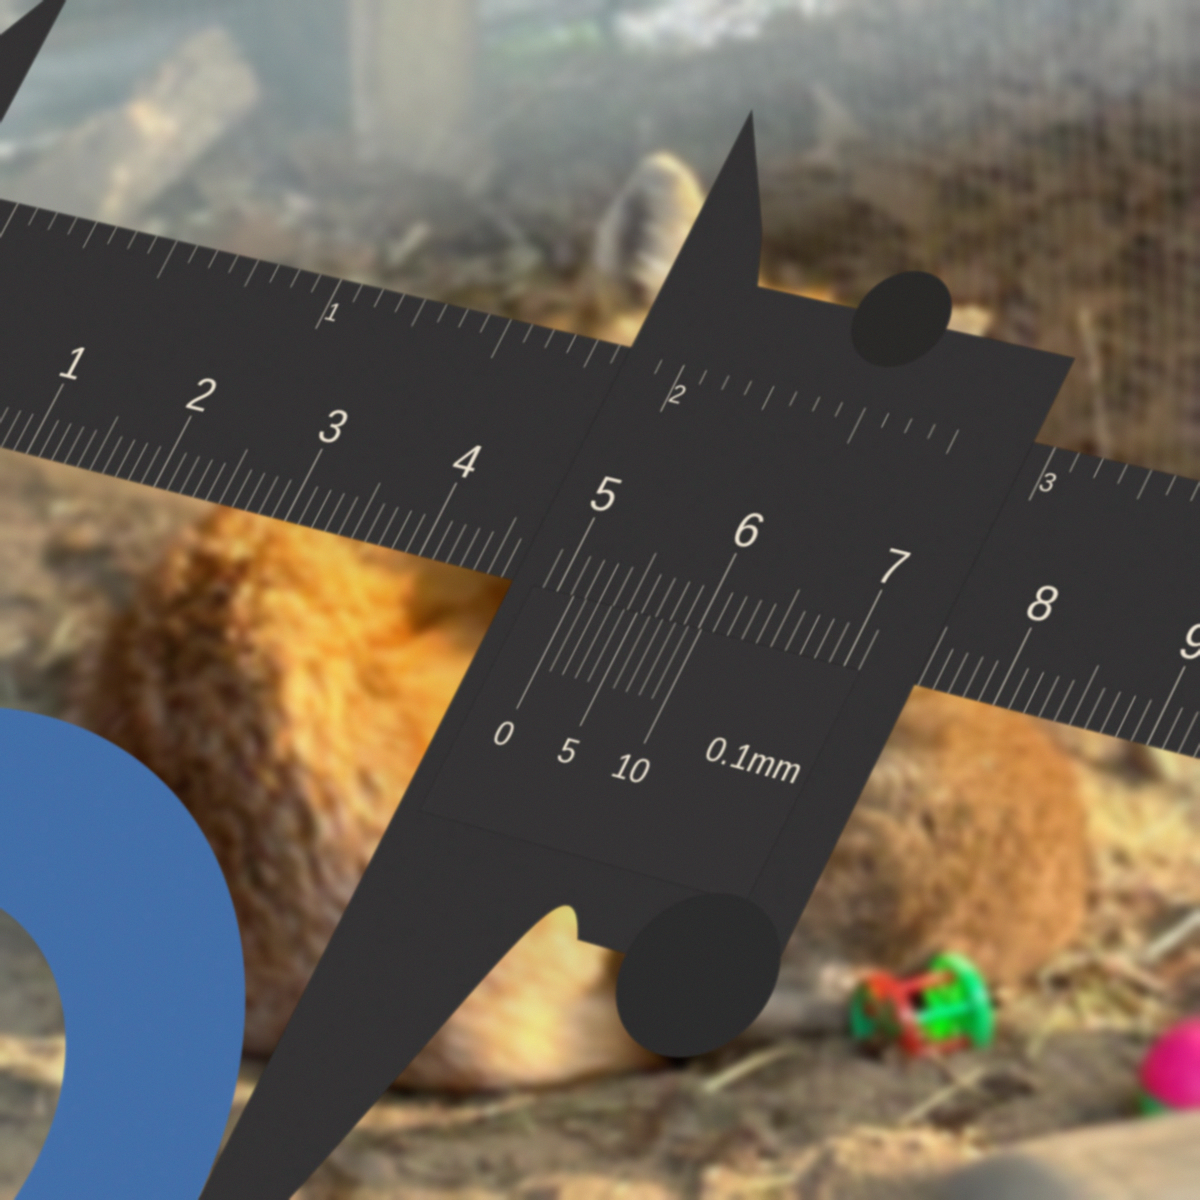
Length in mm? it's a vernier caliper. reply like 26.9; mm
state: 51.2; mm
